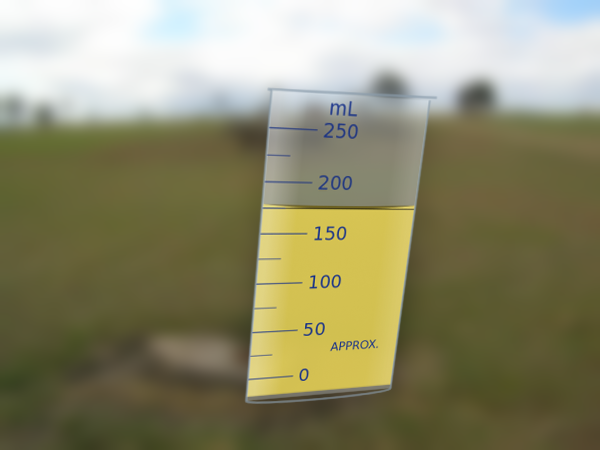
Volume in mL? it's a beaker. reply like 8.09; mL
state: 175; mL
